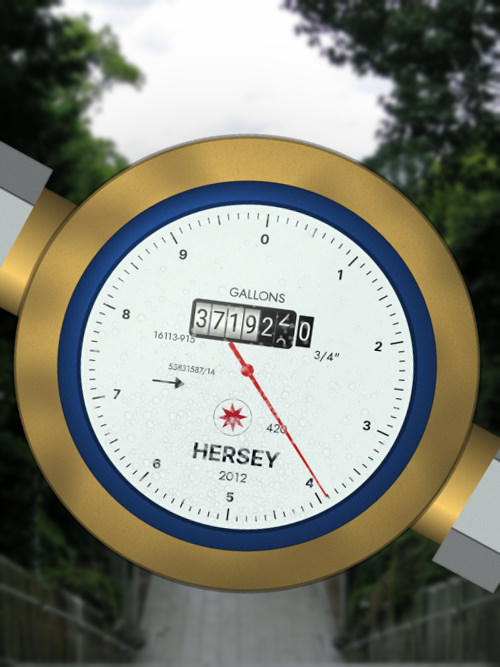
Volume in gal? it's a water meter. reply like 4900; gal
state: 3719223.9; gal
